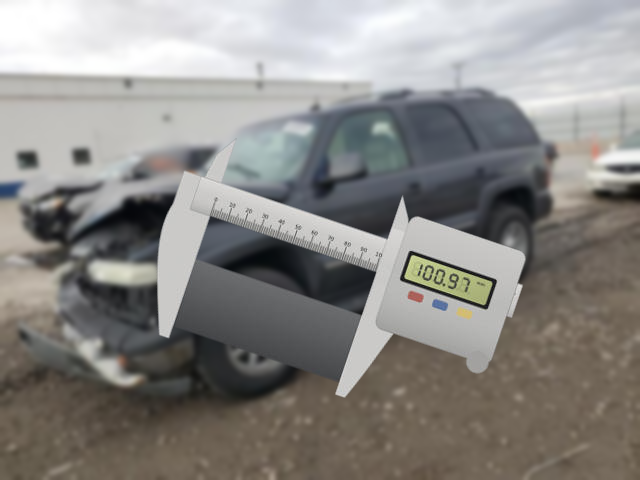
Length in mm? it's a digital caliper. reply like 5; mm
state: 100.97; mm
